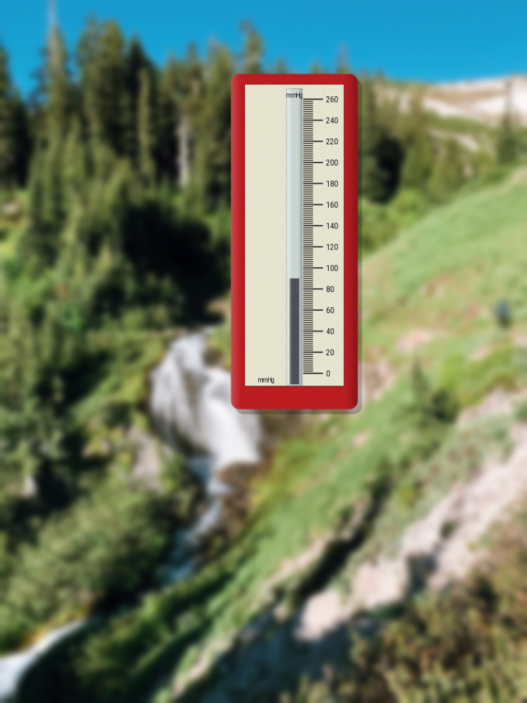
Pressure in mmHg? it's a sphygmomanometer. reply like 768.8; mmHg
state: 90; mmHg
